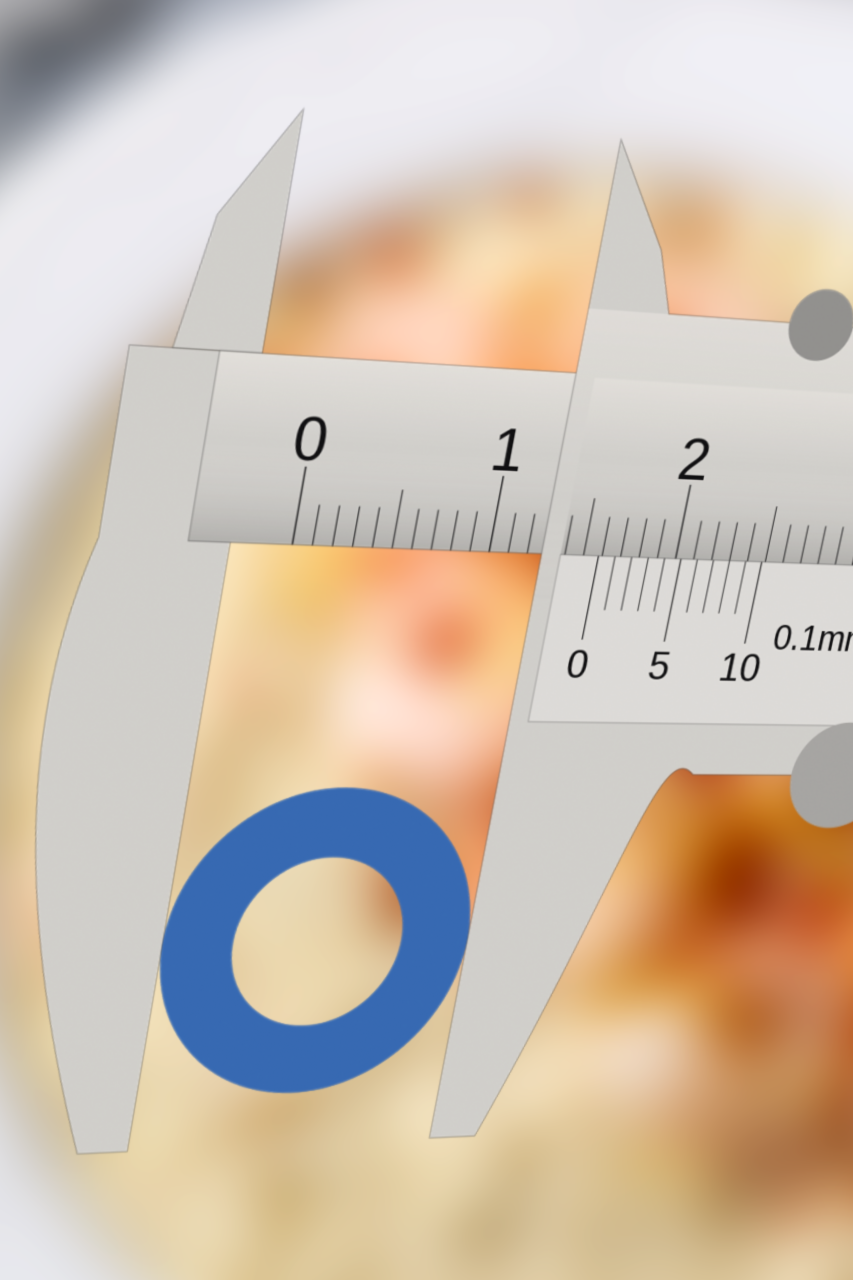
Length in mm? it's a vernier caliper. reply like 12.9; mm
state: 15.8; mm
